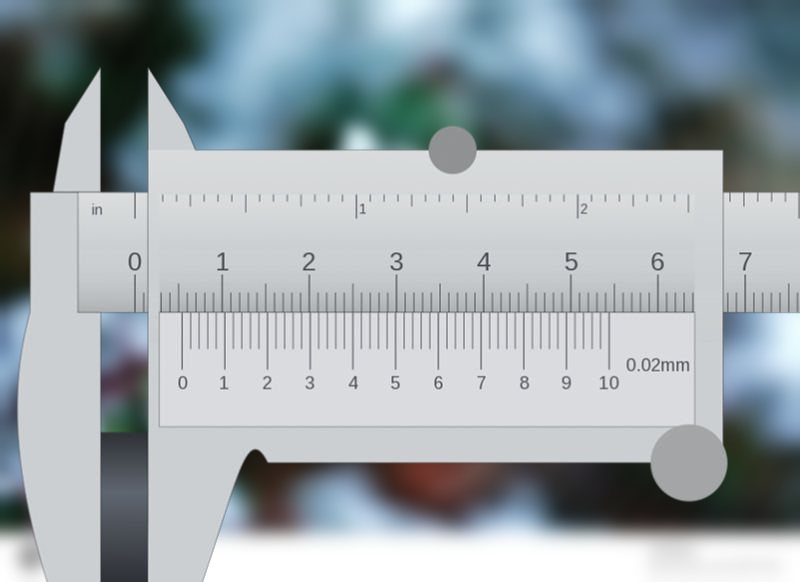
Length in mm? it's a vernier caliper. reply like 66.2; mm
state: 5.4; mm
